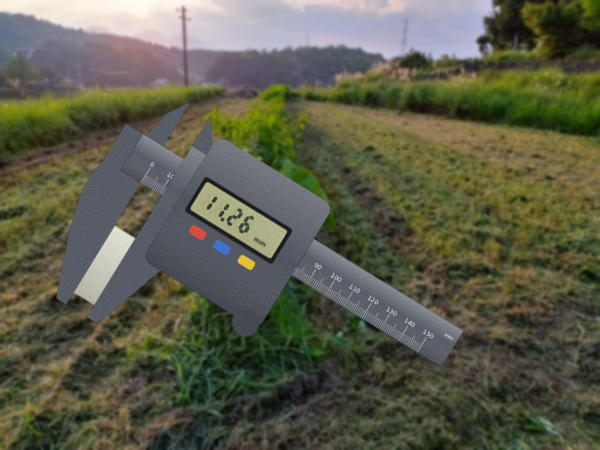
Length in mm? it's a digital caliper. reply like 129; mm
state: 11.26; mm
